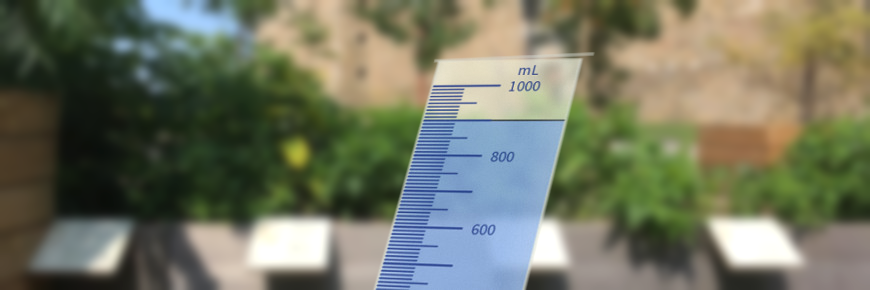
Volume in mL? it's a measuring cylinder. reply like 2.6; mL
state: 900; mL
